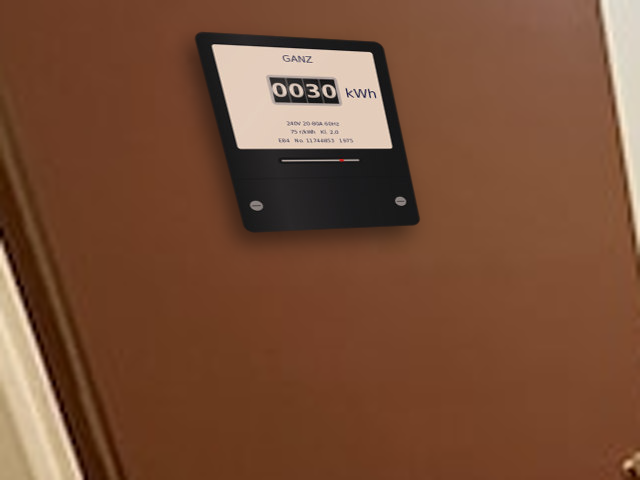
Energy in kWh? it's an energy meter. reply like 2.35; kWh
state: 30; kWh
